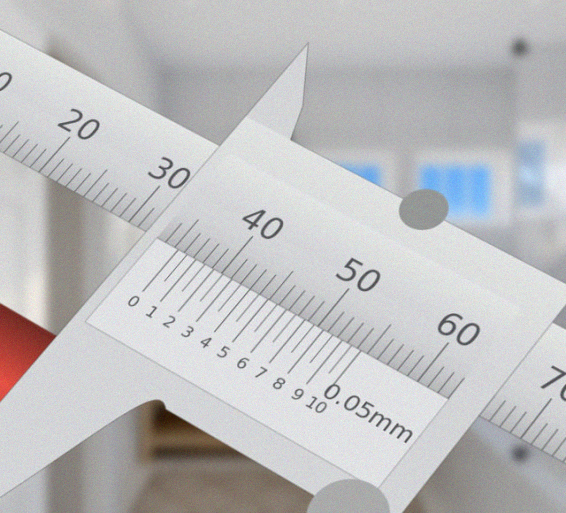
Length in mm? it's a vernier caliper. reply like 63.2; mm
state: 35.4; mm
